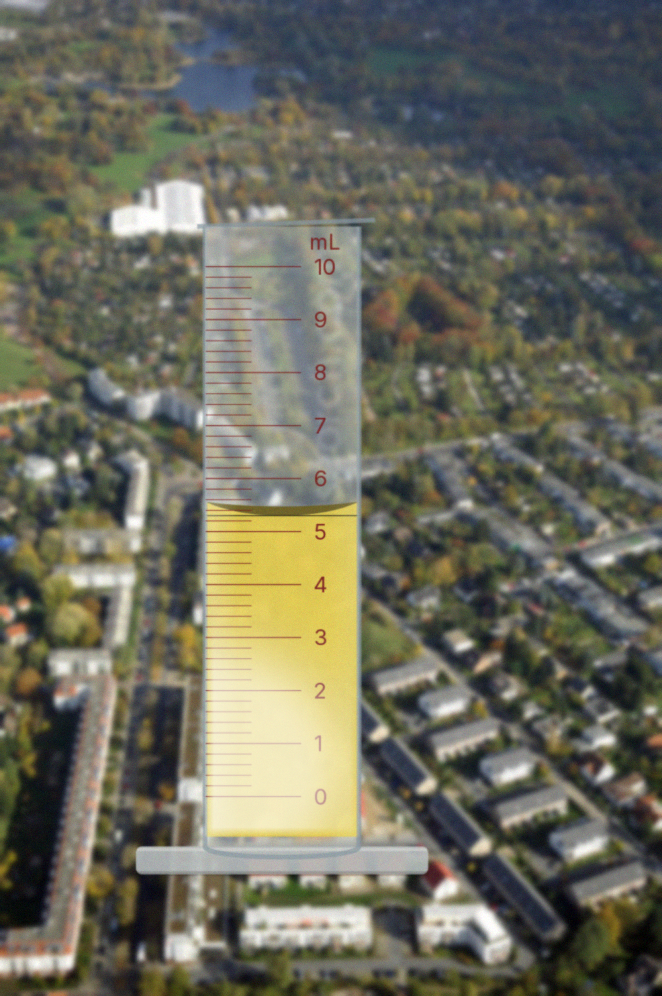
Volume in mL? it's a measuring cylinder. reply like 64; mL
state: 5.3; mL
